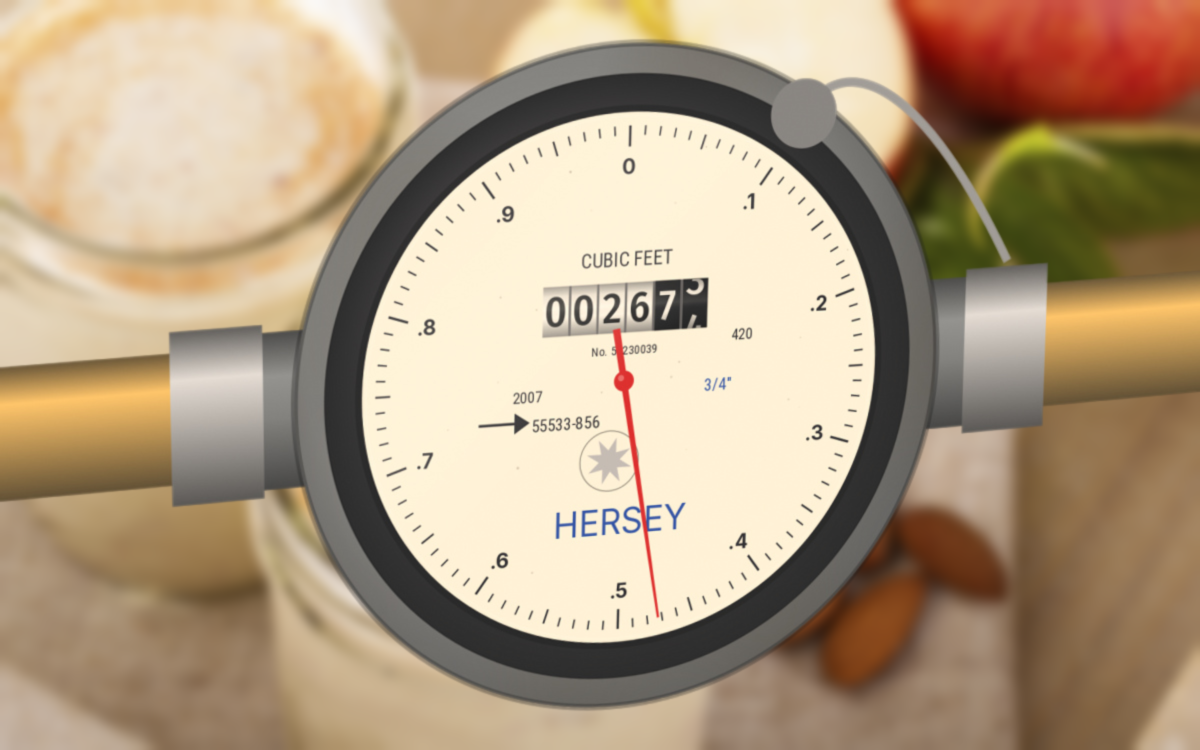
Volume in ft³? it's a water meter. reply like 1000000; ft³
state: 2673.47; ft³
